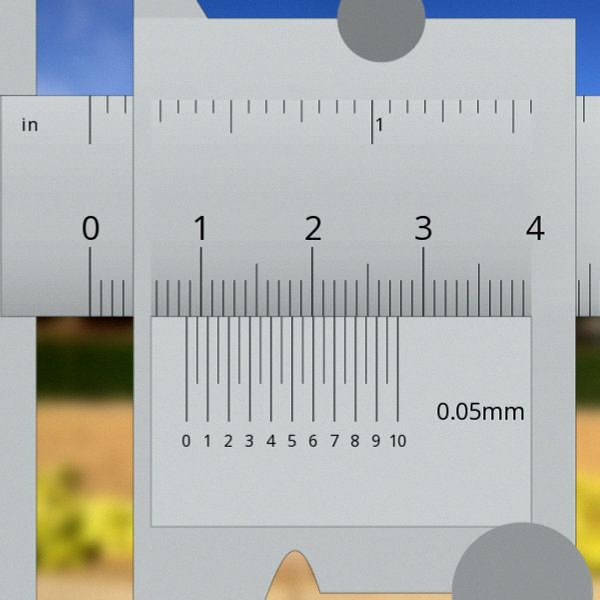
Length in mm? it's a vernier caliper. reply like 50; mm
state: 8.7; mm
